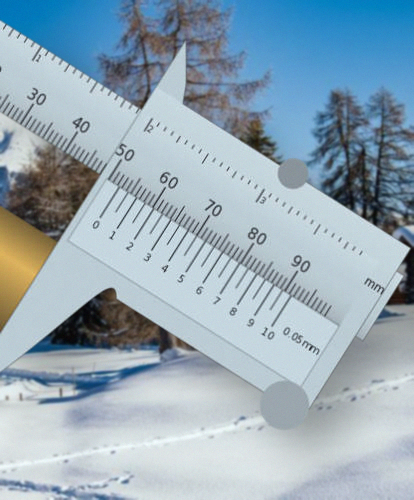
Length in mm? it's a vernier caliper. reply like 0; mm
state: 52.5; mm
